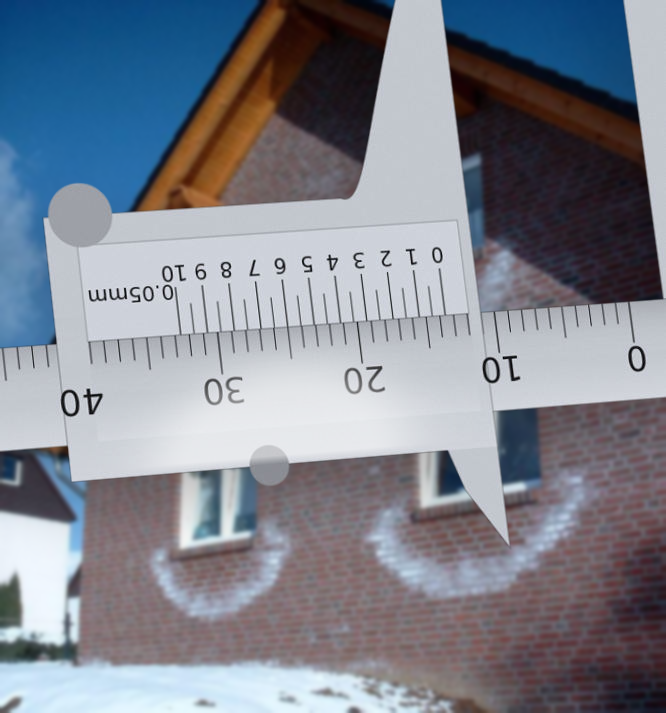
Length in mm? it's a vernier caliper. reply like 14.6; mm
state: 13.6; mm
